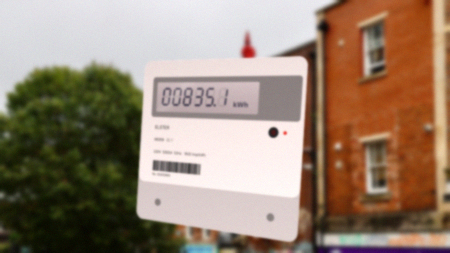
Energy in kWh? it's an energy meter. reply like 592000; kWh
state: 835.1; kWh
